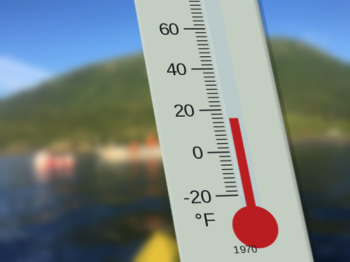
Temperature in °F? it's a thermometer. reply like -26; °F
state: 16; °F
